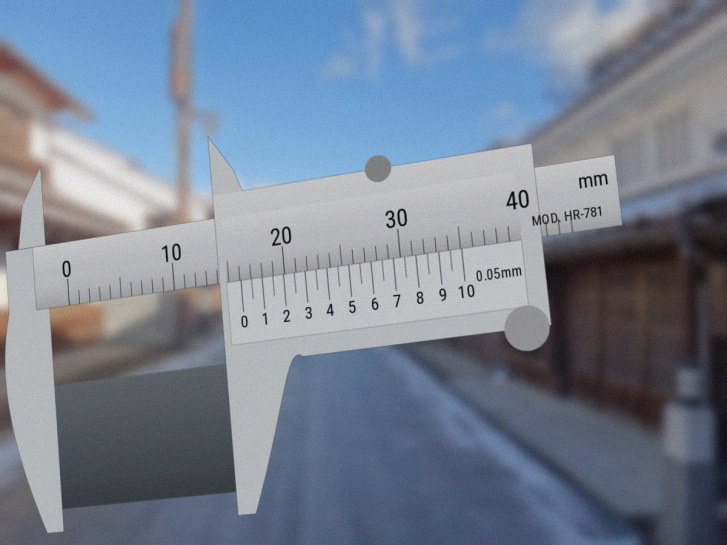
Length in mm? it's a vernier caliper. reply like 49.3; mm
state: 16.1; mm
